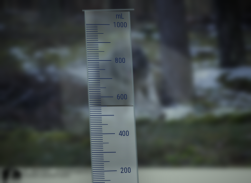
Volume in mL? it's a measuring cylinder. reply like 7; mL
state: 550; mL
